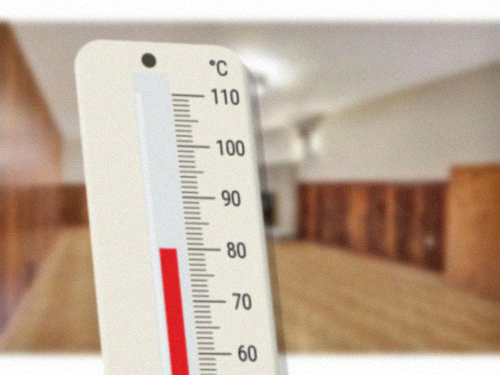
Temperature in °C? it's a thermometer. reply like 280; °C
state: 80; °C
